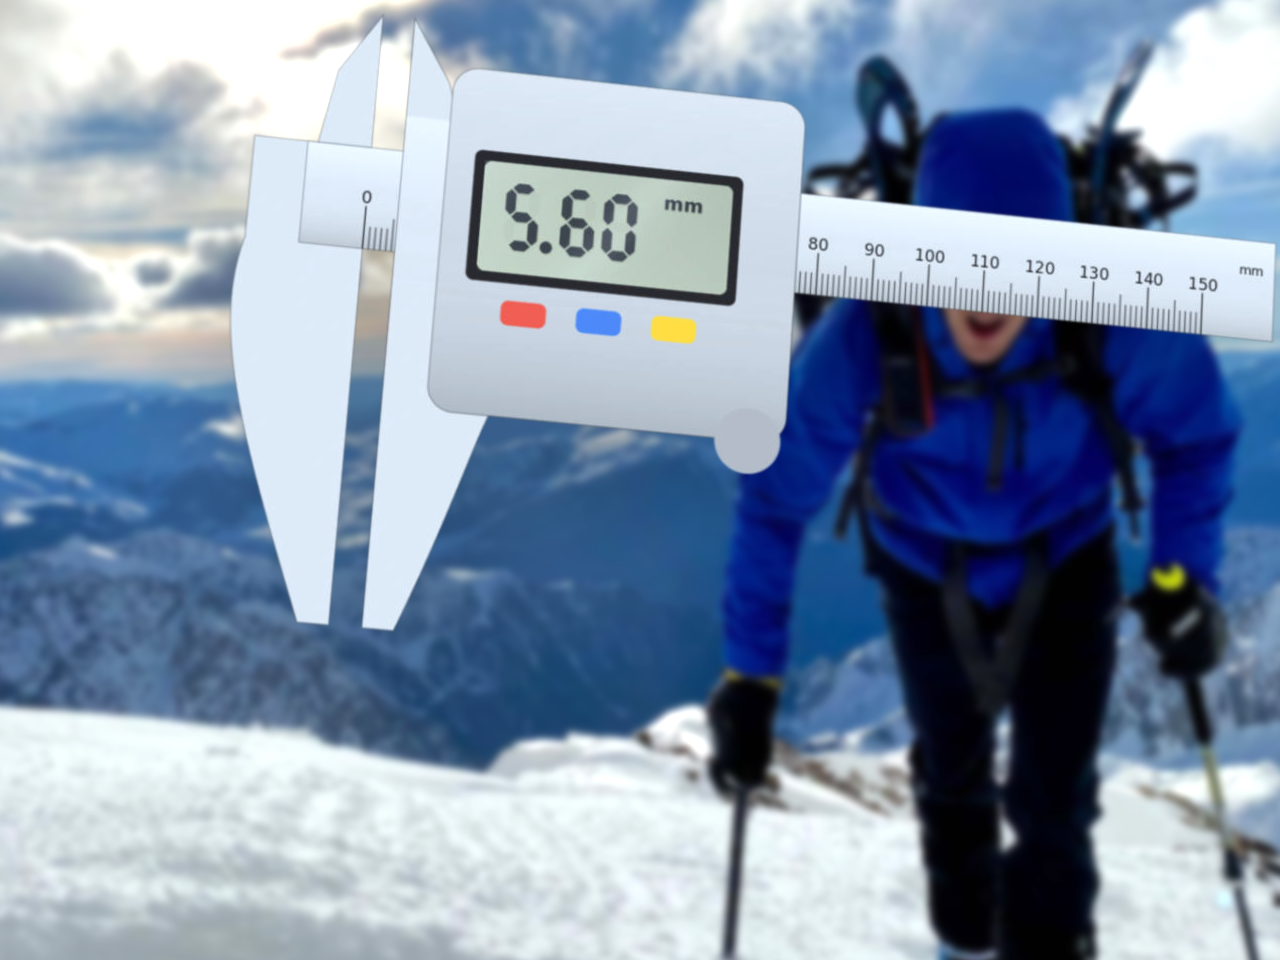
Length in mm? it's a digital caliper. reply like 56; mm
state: 5.60; mm
